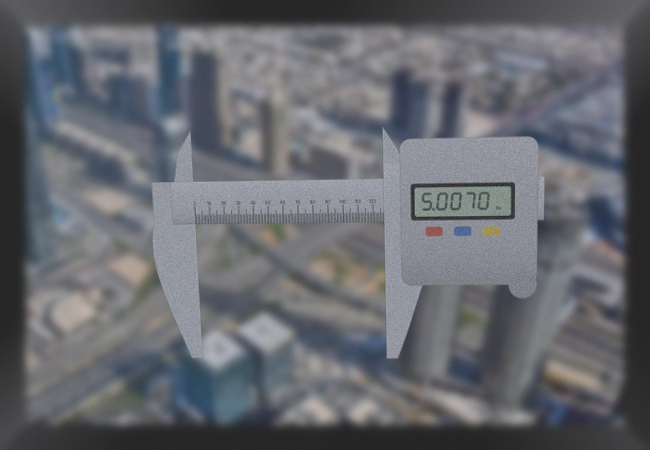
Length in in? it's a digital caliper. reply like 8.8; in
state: 5.0070; in
